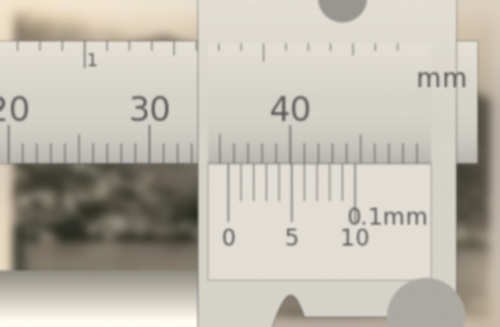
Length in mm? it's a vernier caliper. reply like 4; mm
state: 35.6; mm
